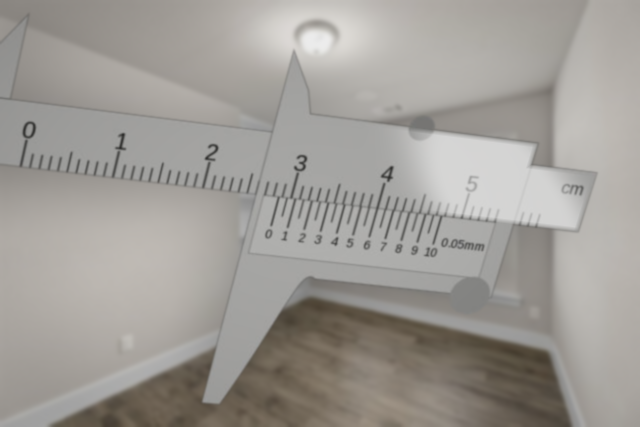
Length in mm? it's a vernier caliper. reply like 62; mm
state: 28.6; mm
